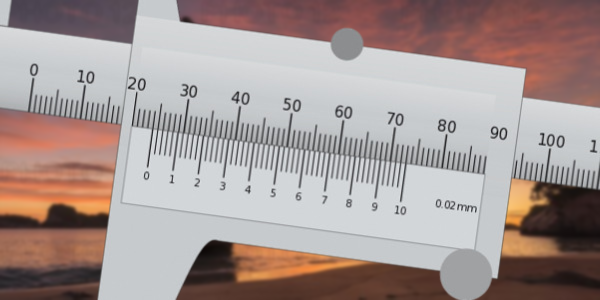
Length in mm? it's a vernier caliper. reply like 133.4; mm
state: 24.0; mm
